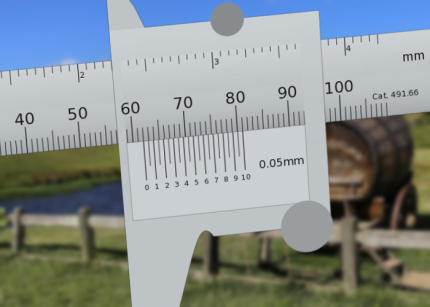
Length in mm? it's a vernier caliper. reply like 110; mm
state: 62.0; mm
